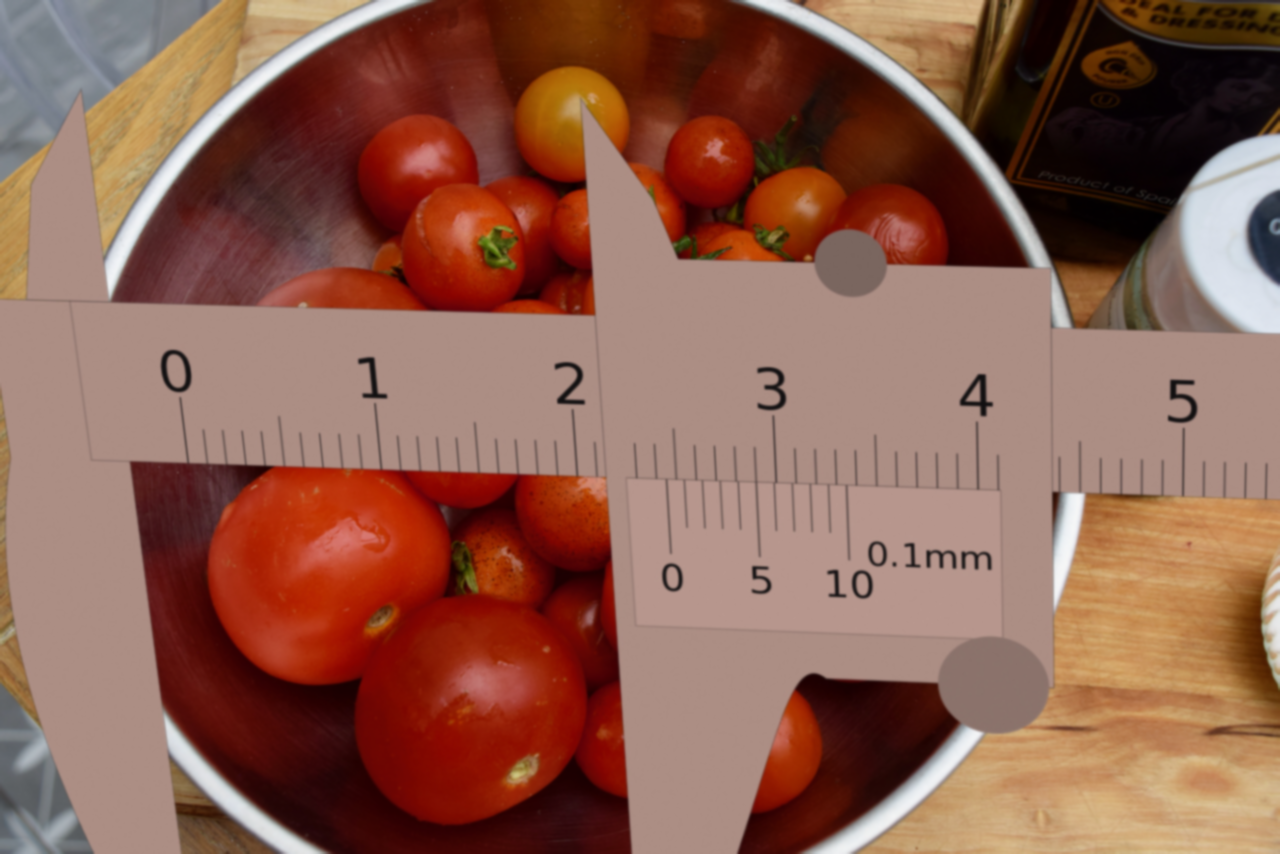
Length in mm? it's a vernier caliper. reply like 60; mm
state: 24.5; mm
